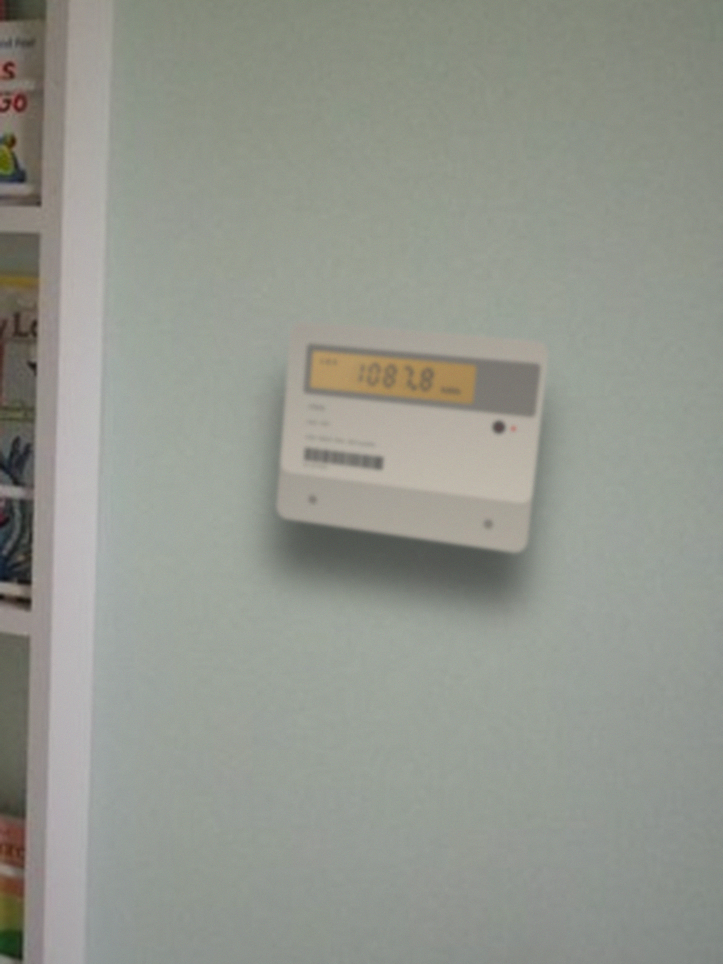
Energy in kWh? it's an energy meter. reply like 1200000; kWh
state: 1087.8; kWh
